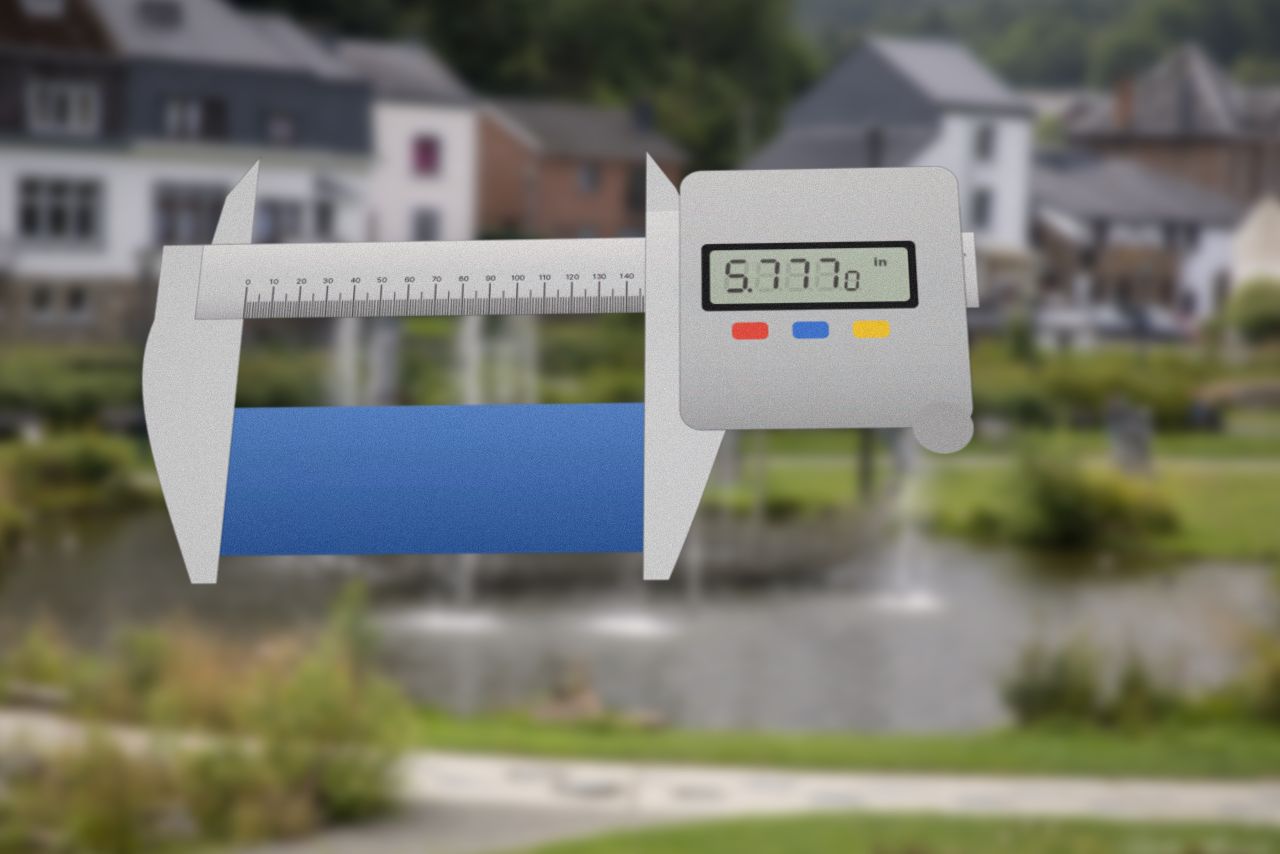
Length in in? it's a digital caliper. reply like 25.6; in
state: 5.7770; in
